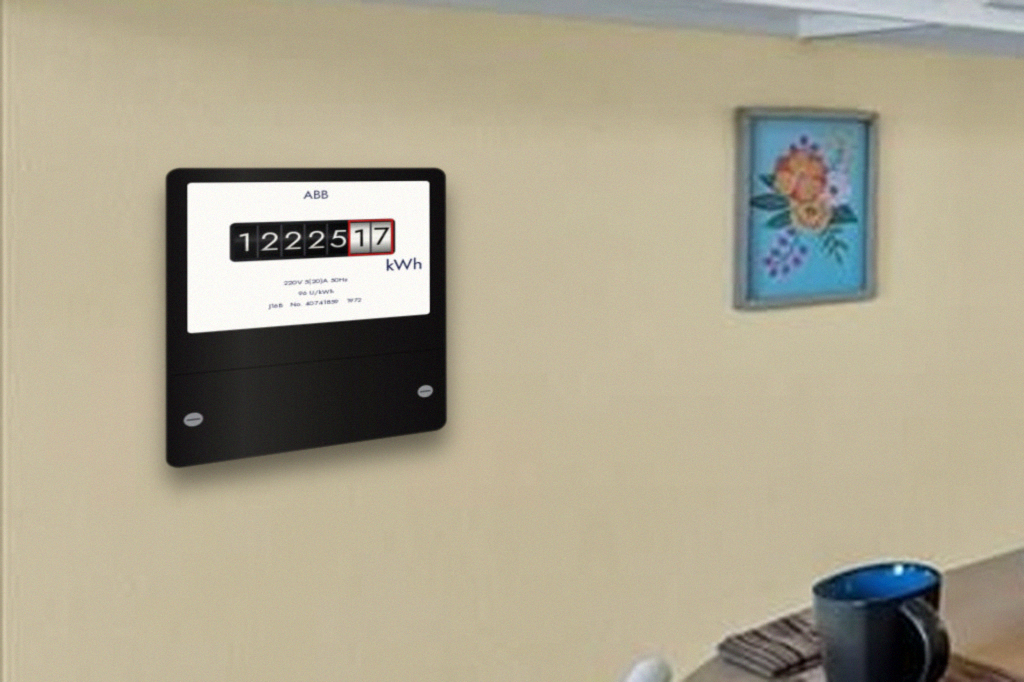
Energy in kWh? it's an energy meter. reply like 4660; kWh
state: 12225.17; kWh
